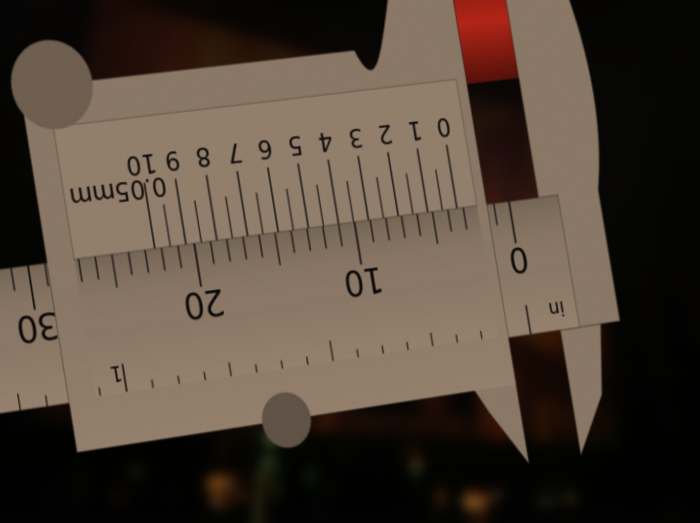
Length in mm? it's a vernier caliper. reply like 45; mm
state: 3.4; mm
